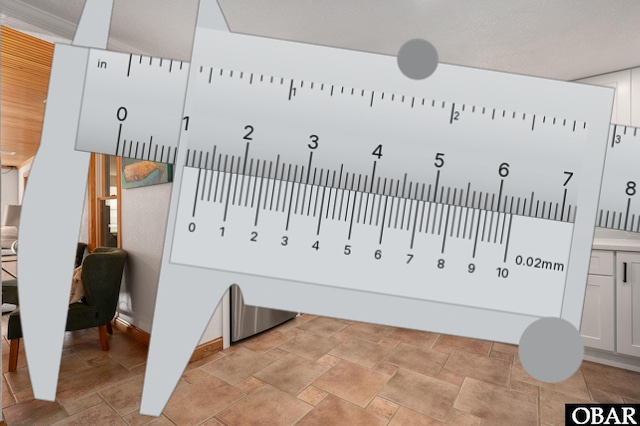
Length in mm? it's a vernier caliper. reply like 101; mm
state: 13.2; mm
